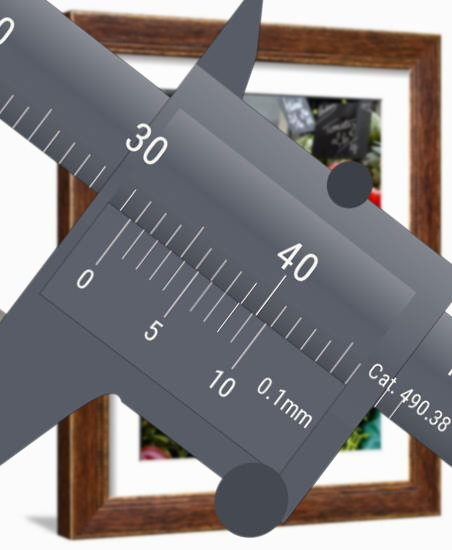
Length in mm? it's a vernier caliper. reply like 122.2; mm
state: 31.7; mm
